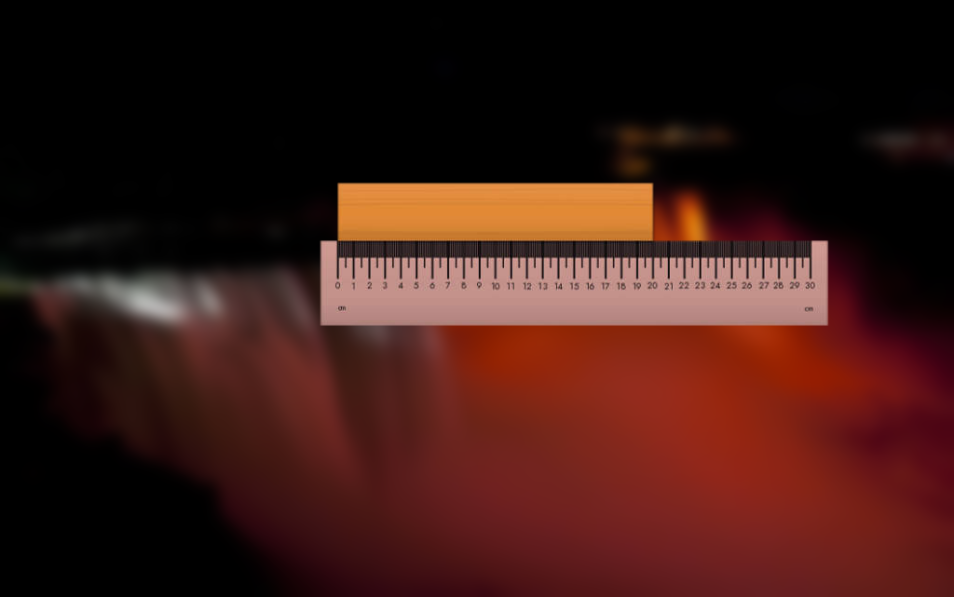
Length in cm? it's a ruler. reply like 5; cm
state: 20; cm
